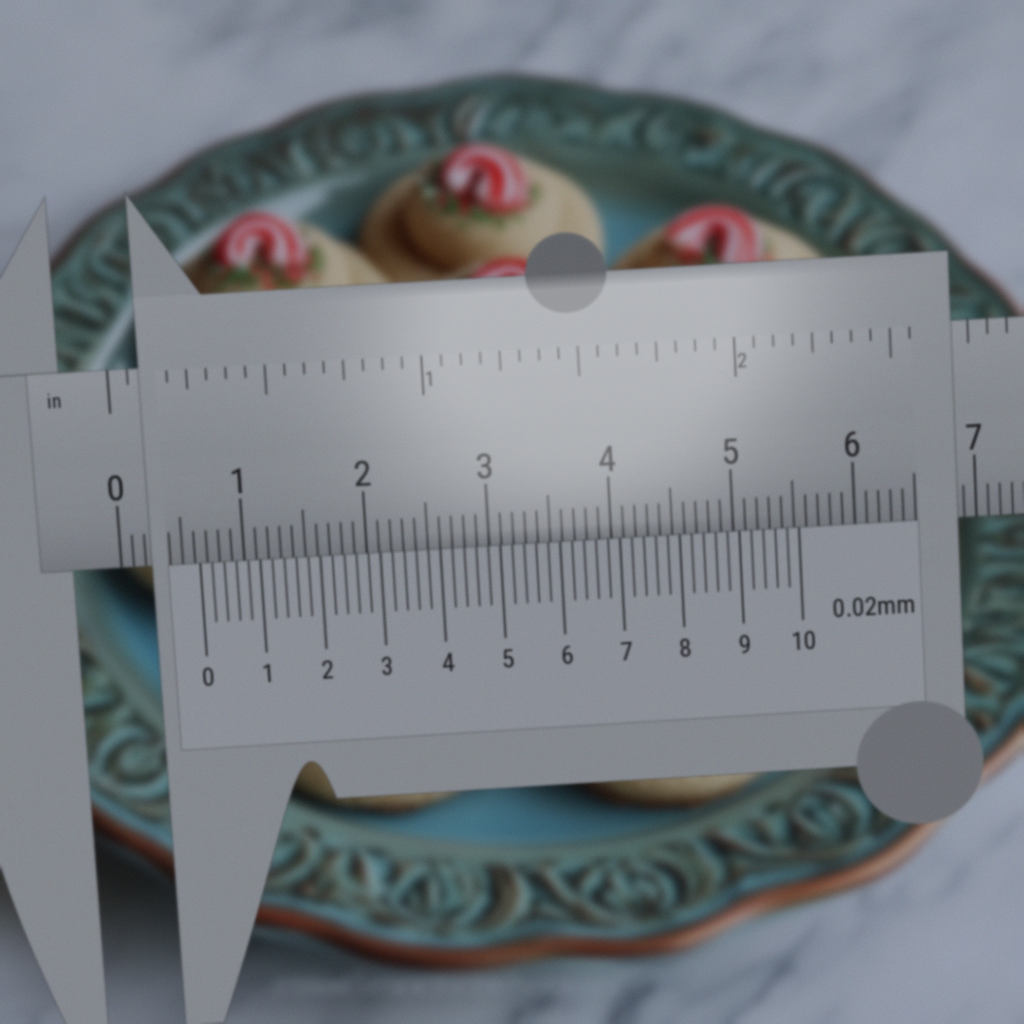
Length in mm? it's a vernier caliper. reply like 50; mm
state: 6.4; mm
